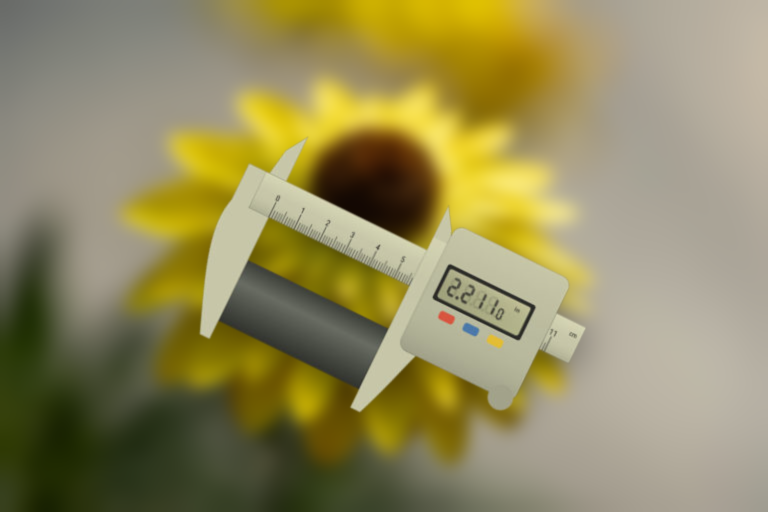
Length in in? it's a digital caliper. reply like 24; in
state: 2.2110; in
